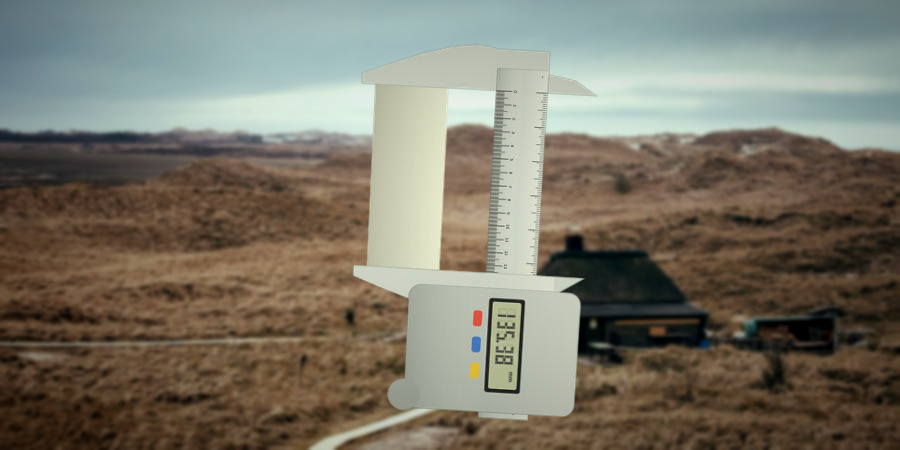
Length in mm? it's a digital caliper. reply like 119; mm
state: 135.38; mm
